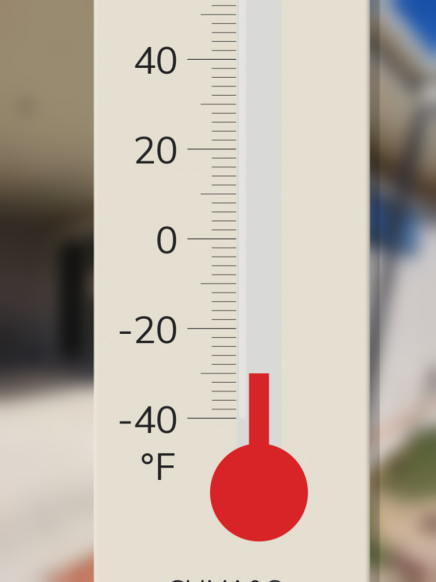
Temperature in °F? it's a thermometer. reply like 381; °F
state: -30; °F
